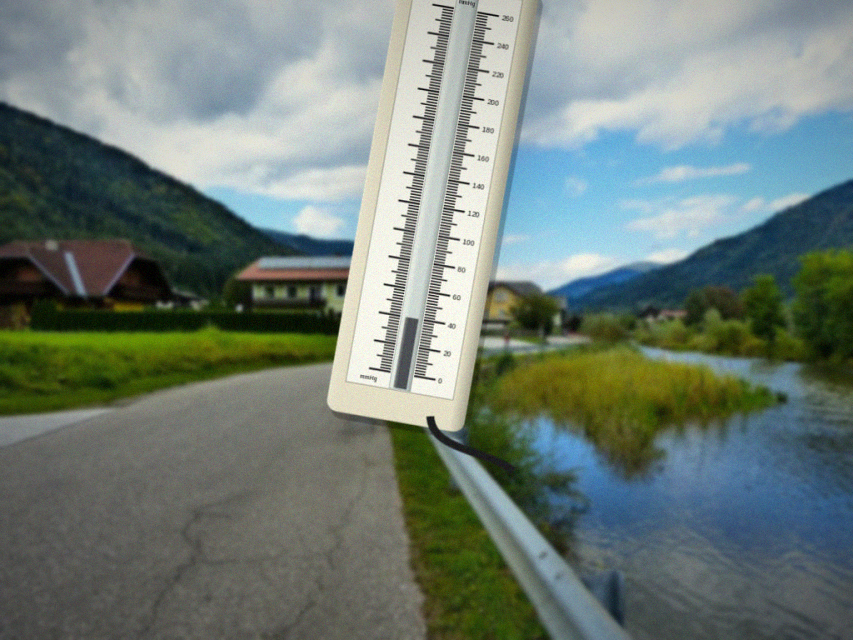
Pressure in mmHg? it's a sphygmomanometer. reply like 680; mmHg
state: 40; mmHg
